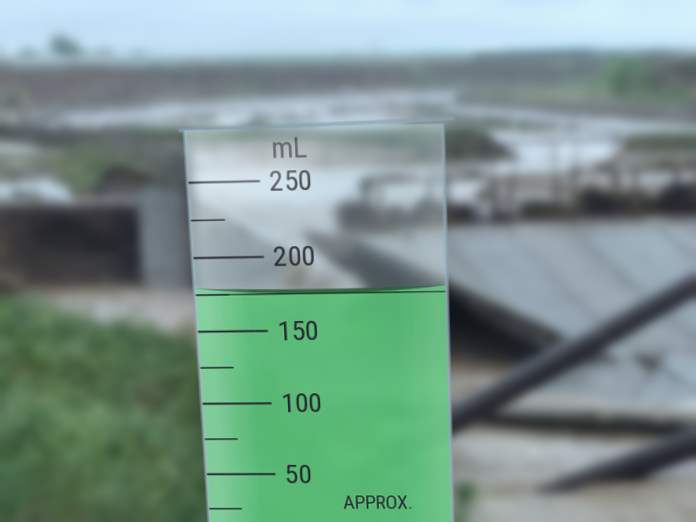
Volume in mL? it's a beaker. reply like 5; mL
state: 175; mL
